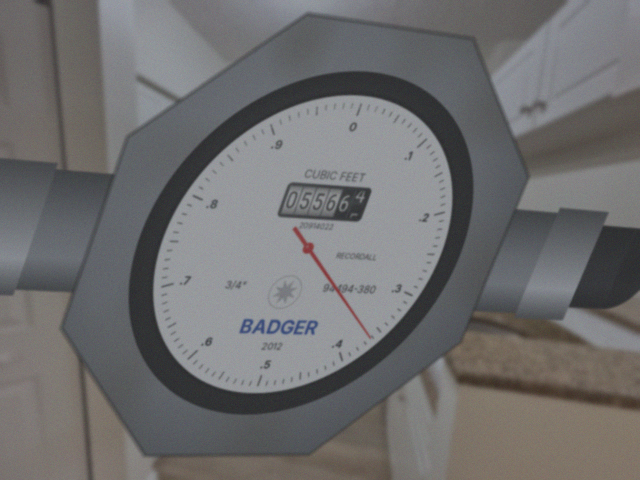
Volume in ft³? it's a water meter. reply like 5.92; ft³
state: 55664.36; ft³
